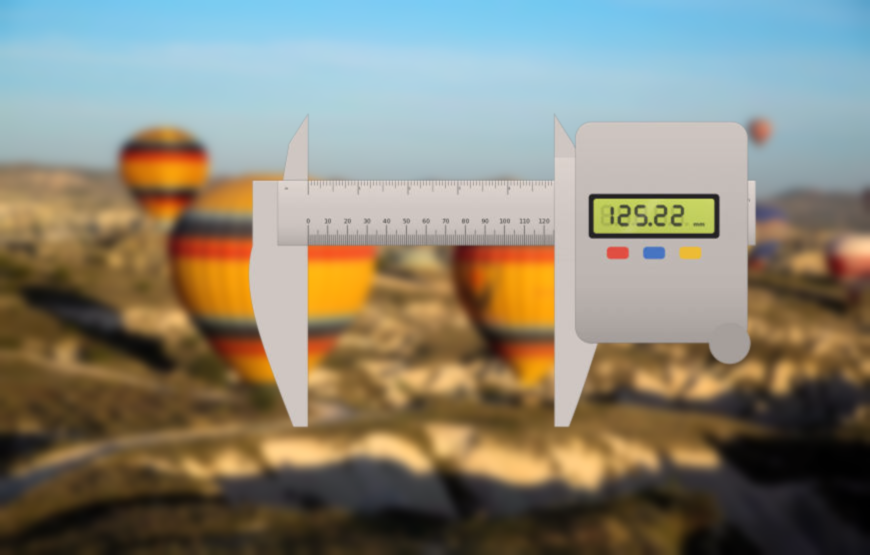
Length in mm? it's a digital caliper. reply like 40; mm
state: 125.22; mm
